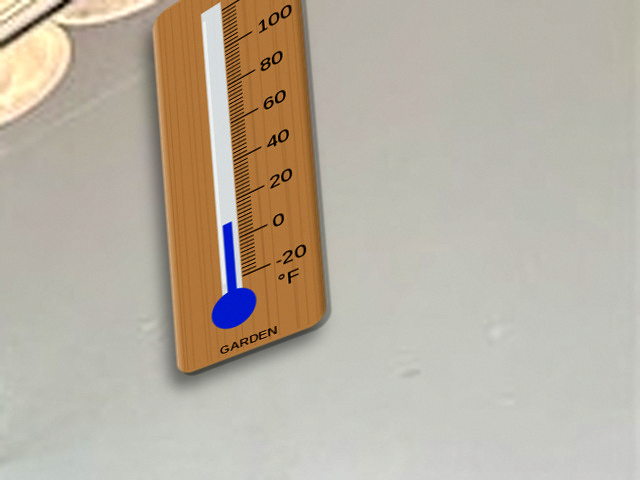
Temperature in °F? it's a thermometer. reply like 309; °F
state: 10; °F
